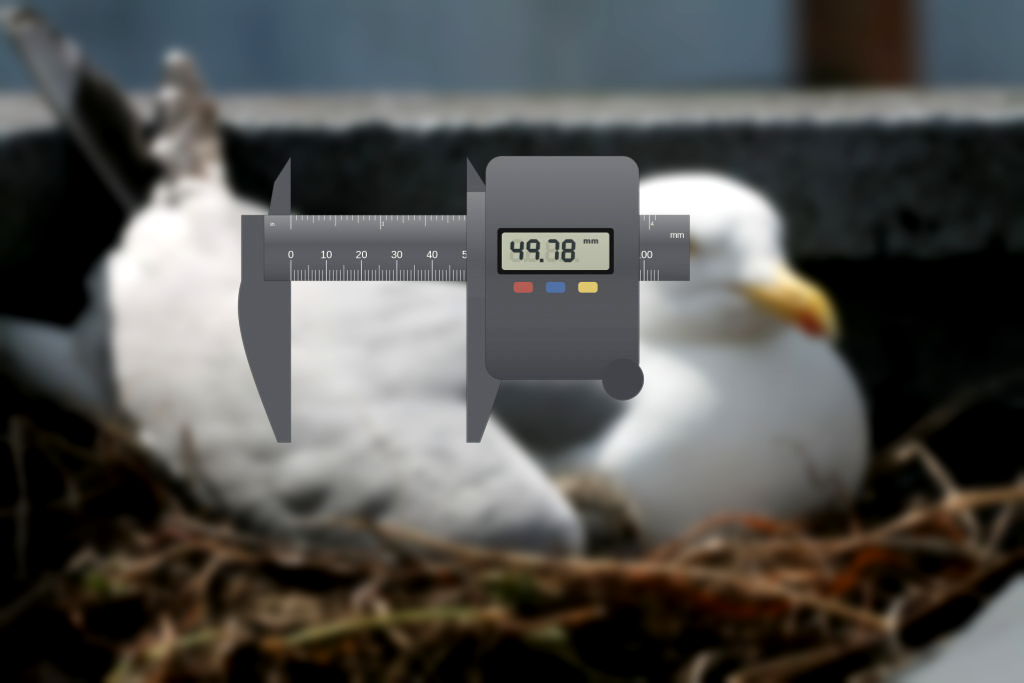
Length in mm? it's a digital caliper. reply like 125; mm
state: 49.78; mm
